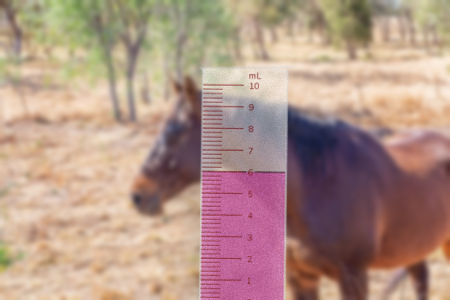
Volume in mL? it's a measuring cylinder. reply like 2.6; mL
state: 6; mL
